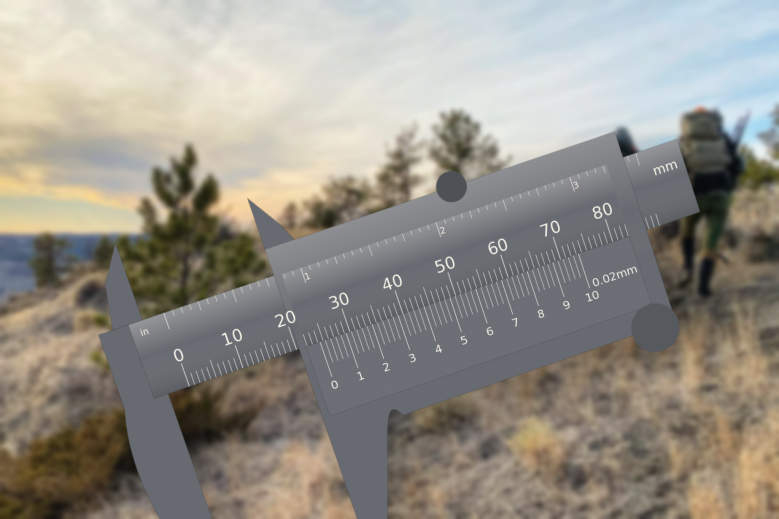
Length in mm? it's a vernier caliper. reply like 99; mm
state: 24.4; mm
